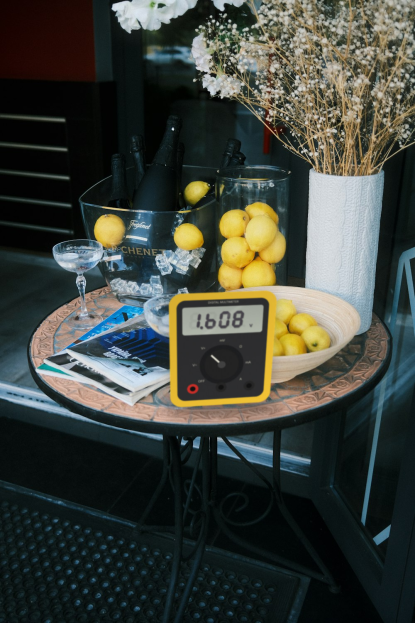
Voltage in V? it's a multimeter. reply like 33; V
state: 1.608; V
